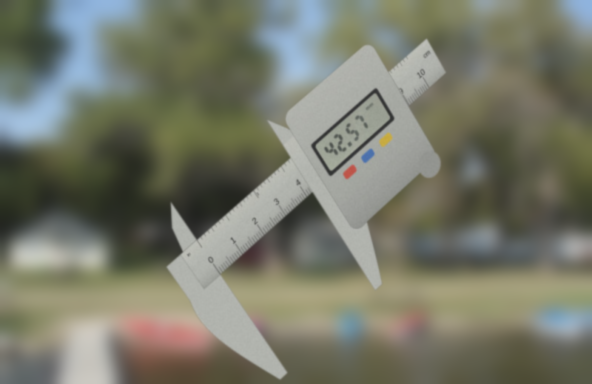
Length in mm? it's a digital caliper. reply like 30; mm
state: 42.57; mm
